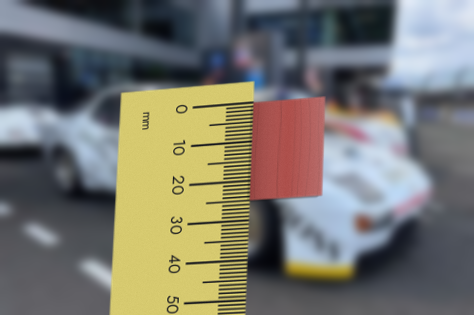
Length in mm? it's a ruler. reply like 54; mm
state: 25; mm
